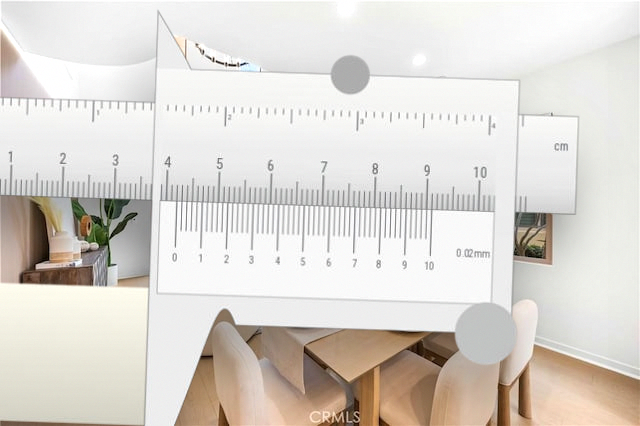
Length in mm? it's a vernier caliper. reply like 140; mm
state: 42.0; mm
